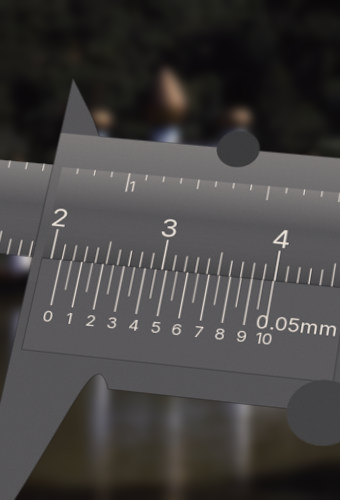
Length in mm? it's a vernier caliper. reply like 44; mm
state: 20.9; mm
